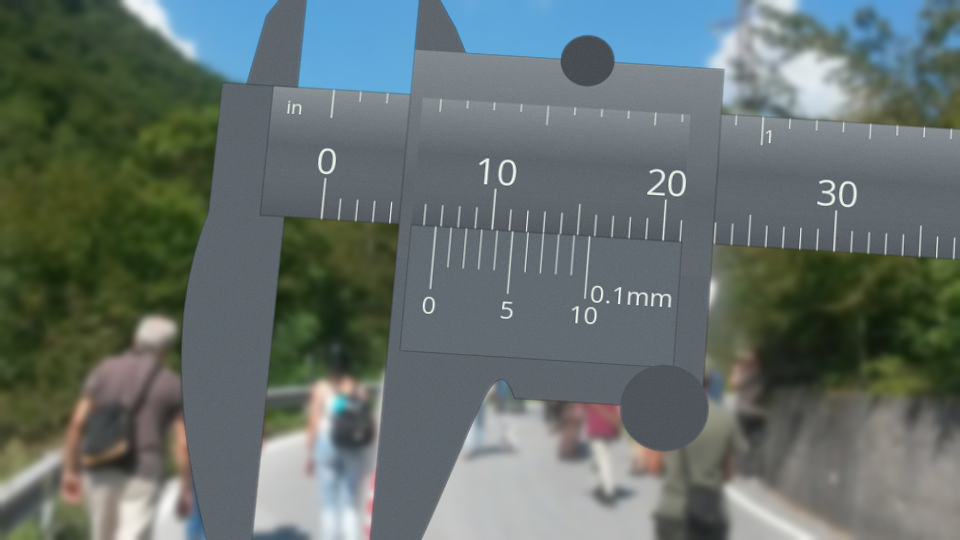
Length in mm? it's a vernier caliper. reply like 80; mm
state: 6.7; mm
